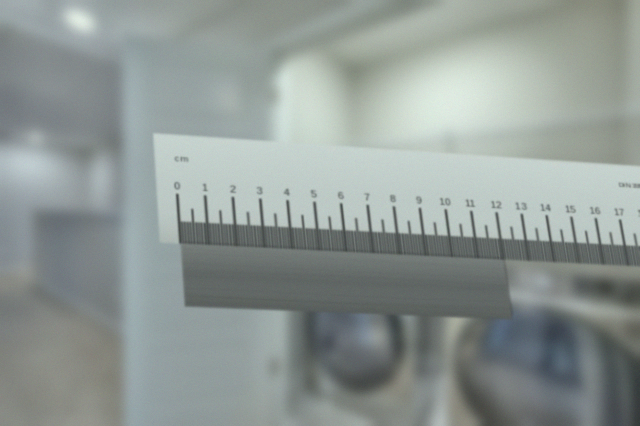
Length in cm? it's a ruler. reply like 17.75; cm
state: 12; cm
